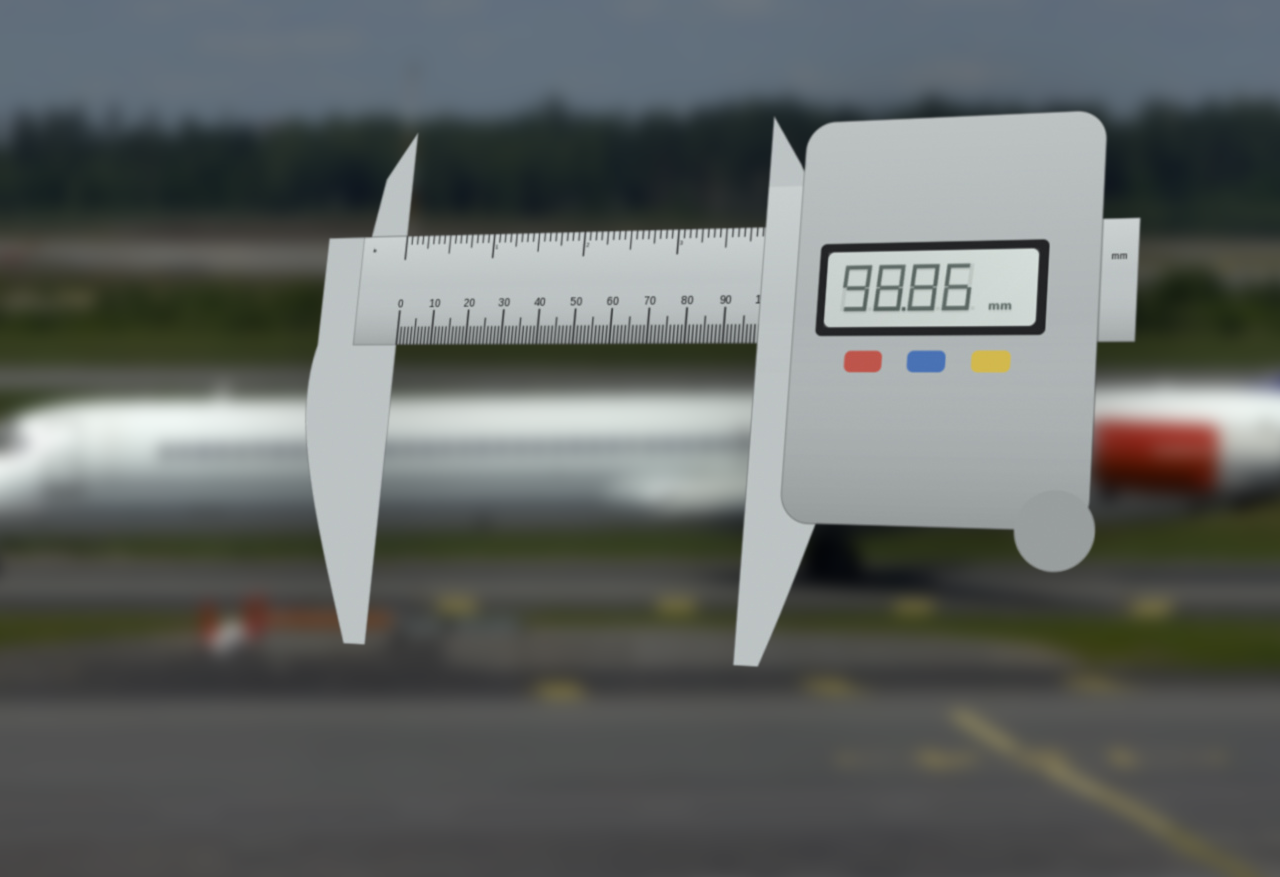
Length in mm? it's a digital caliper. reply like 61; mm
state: 98.86; mm
